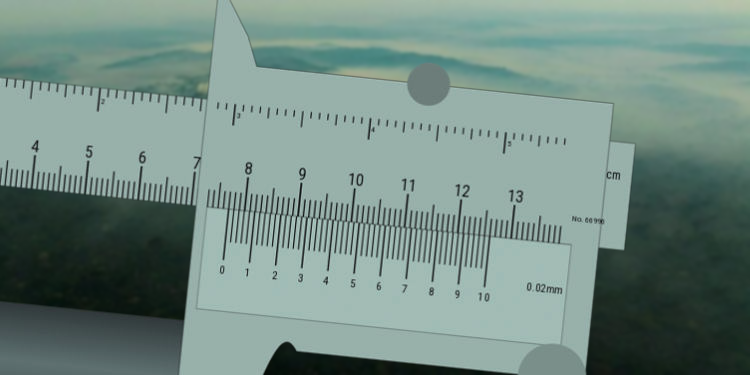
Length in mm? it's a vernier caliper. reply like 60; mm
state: 77.0; mm
